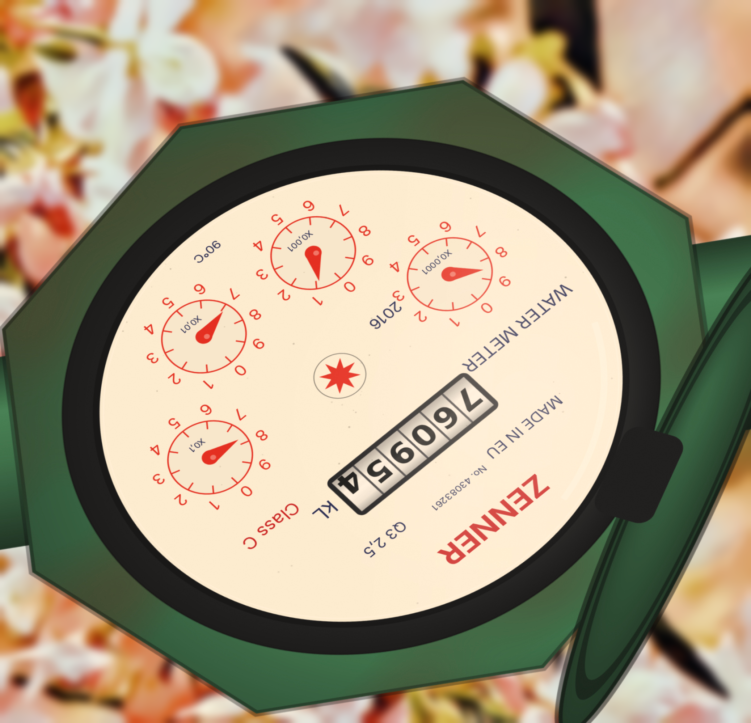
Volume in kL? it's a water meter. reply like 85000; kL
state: 760953.7708; kL
